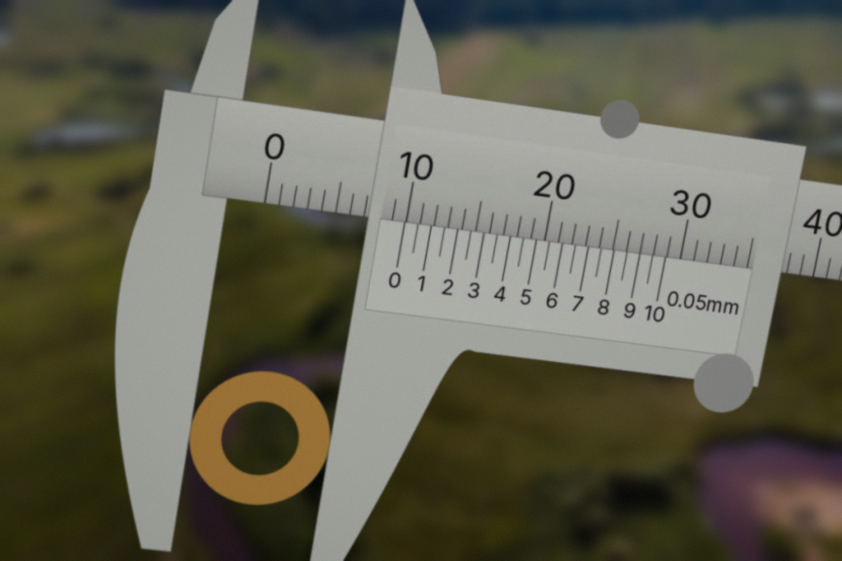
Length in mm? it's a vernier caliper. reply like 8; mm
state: 9.9; mm
